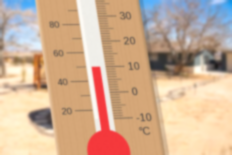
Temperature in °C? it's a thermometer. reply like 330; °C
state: 10; °C
